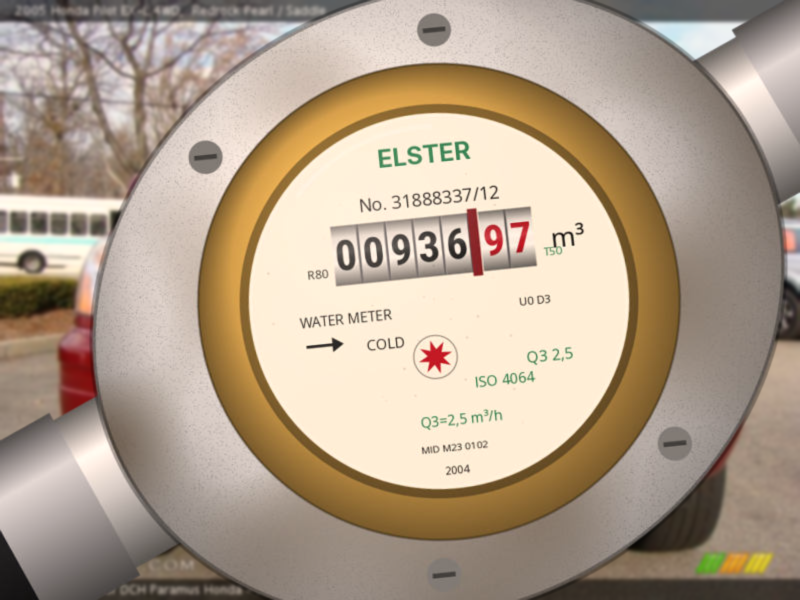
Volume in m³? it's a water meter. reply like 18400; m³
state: 936.97; m³
